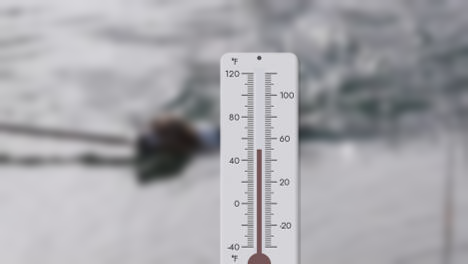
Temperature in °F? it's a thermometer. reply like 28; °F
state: 50; °F
